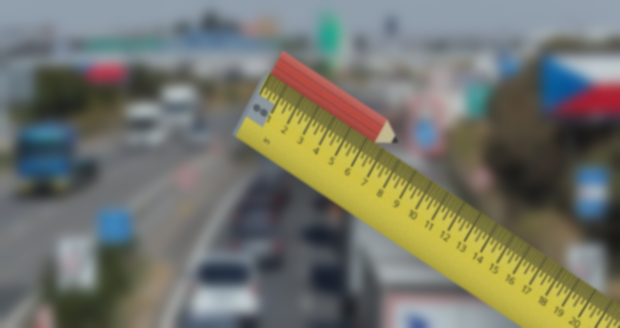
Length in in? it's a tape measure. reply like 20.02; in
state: 7.5; in
